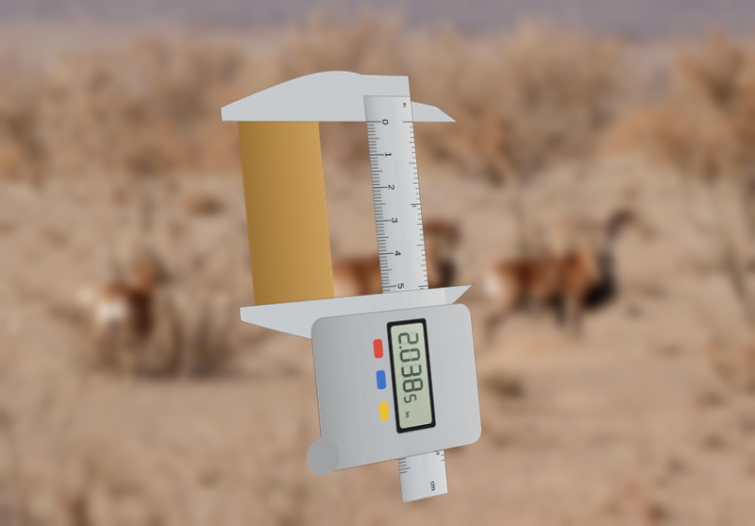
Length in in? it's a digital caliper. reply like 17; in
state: 2.0385; in
